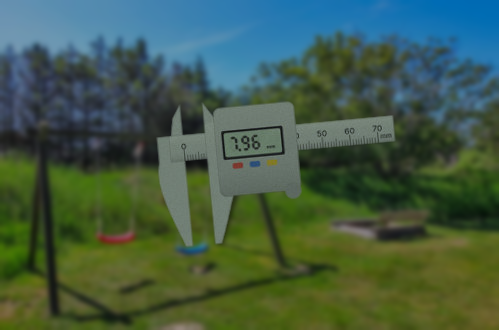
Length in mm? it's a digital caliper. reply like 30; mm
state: 7.96; mm
